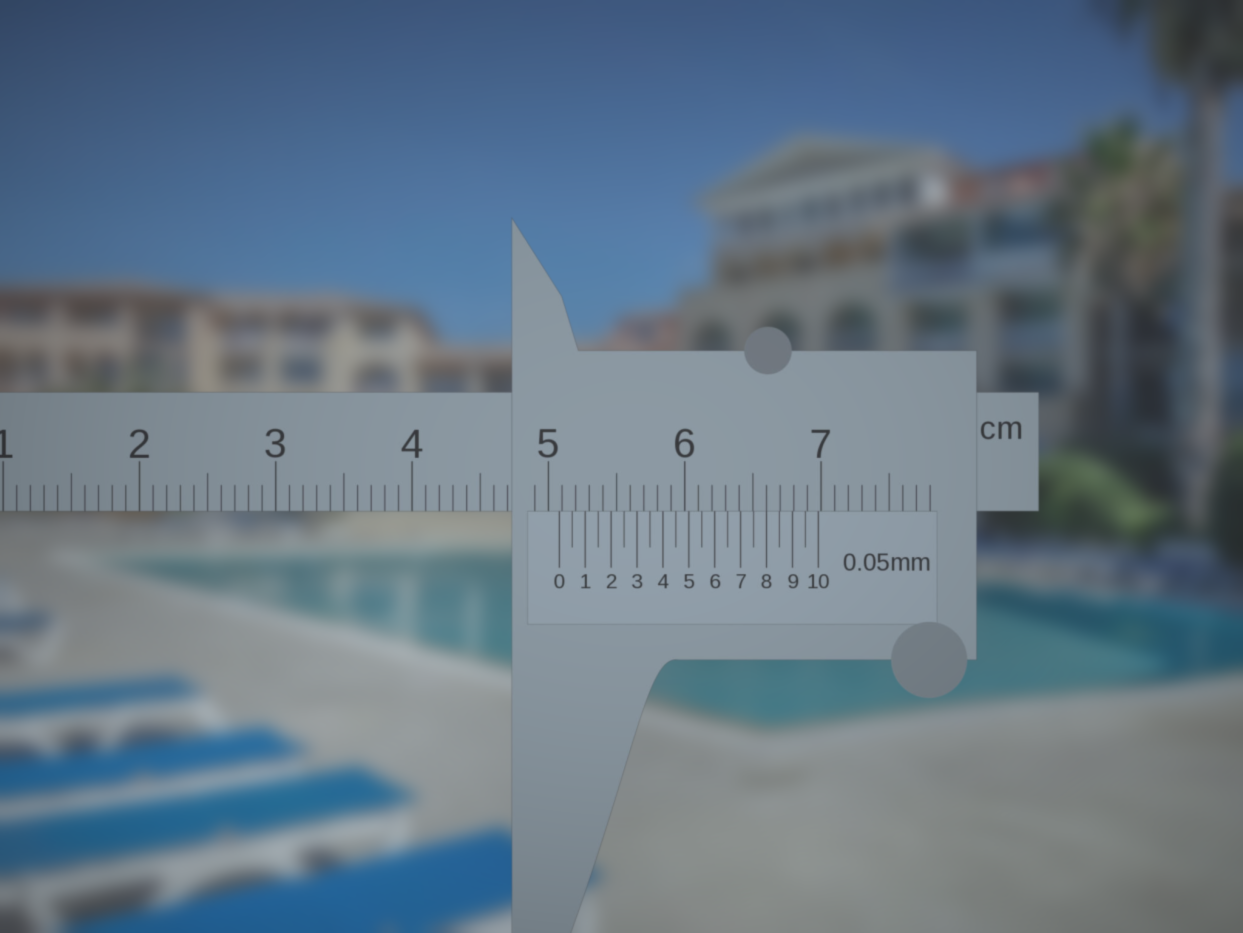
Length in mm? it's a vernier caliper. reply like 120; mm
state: 50.8; mm
